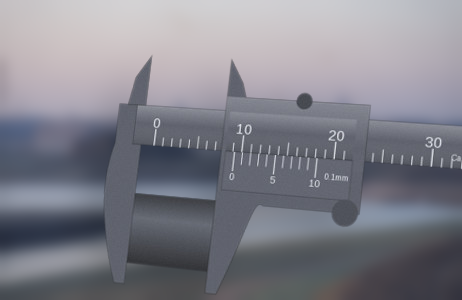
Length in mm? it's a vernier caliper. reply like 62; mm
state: 9.2; mm
